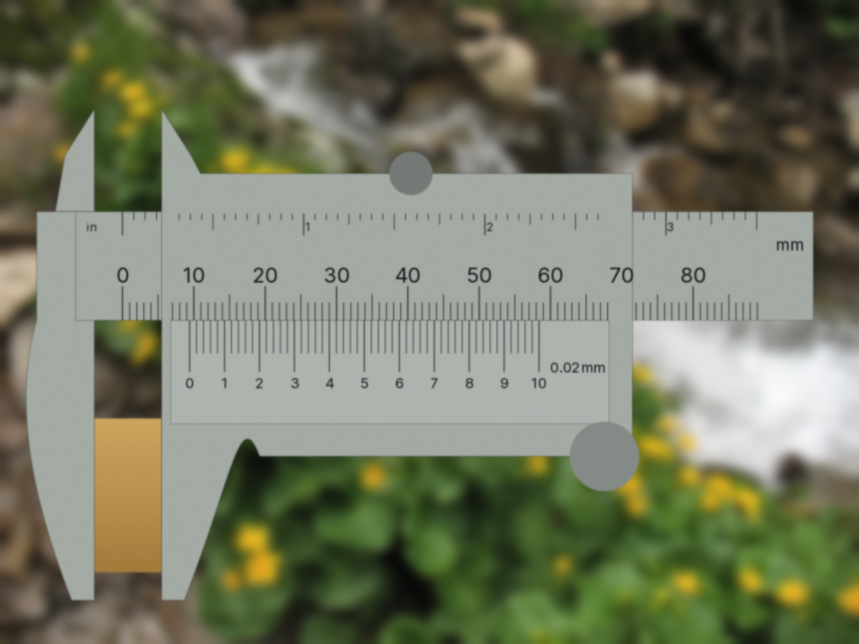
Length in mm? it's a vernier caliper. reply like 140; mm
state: 9.4; mm
